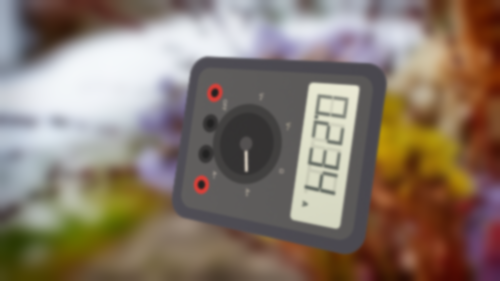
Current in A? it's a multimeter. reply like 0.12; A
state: 0.234; A
